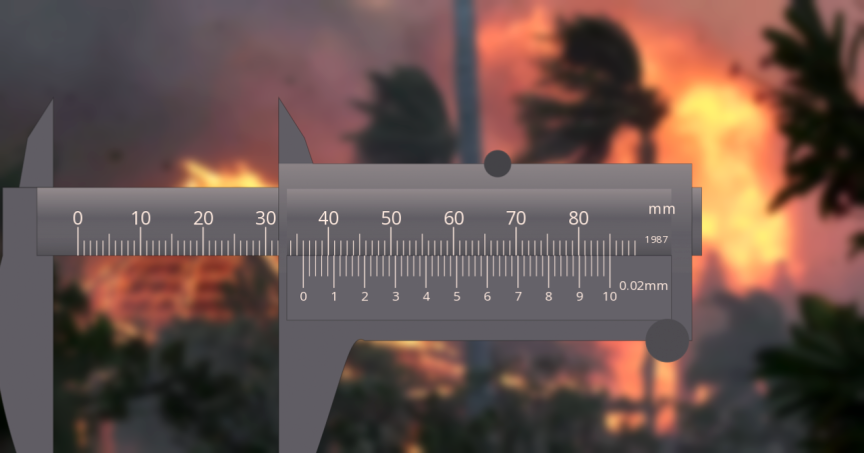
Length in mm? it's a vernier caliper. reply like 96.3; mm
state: 36.0; mm
